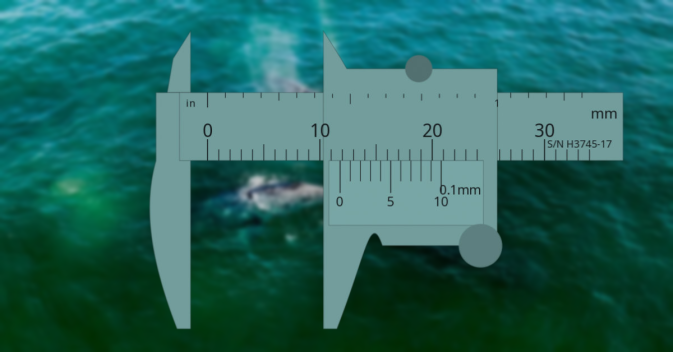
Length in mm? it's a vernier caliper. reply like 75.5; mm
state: 11.8; mm
